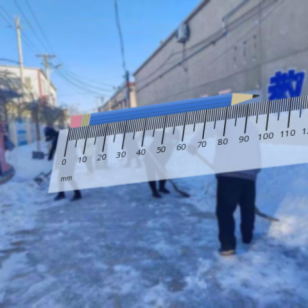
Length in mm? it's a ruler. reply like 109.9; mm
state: 95; mm
